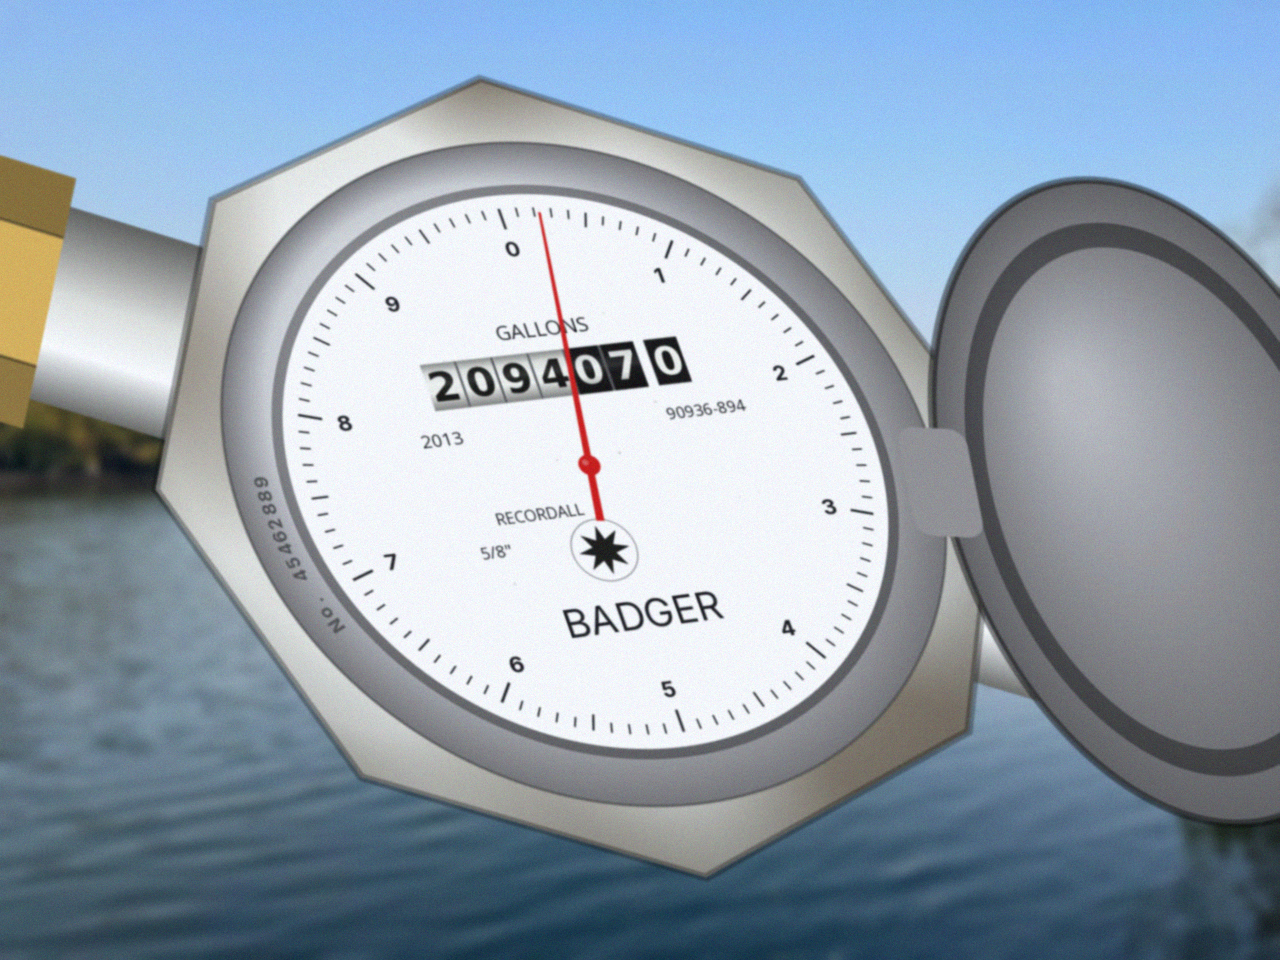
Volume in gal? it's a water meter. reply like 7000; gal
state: 2094070.2; gal
